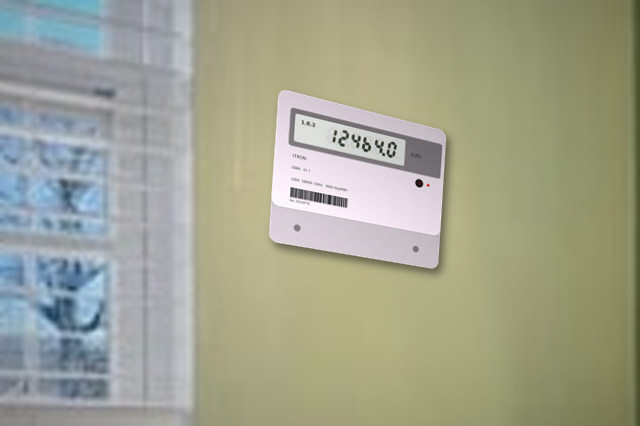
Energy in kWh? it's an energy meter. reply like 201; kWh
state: 12464.0; kWh
